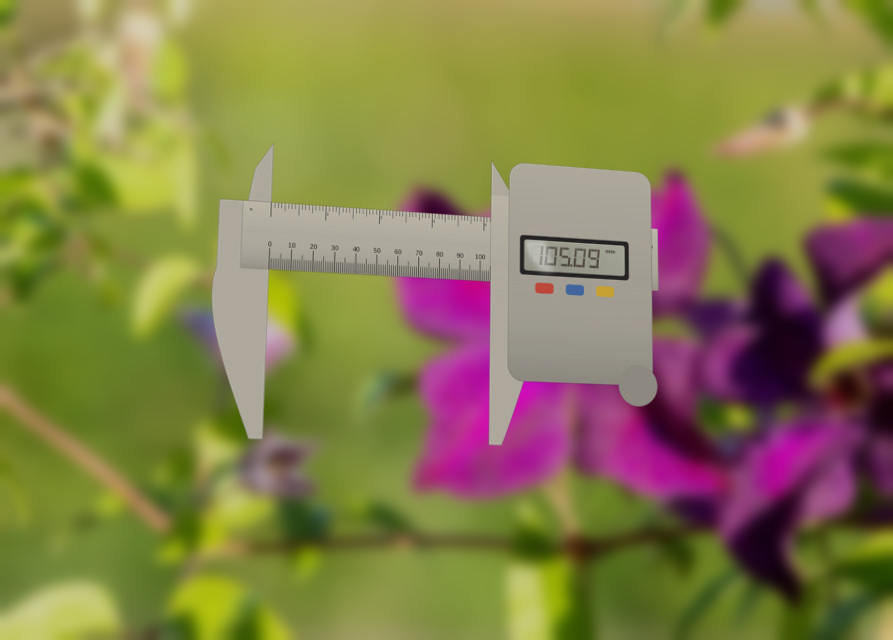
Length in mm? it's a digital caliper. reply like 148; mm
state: 105.09; mm
